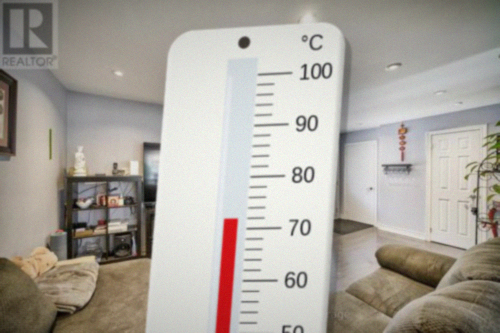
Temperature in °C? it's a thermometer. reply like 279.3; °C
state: 72; °C
